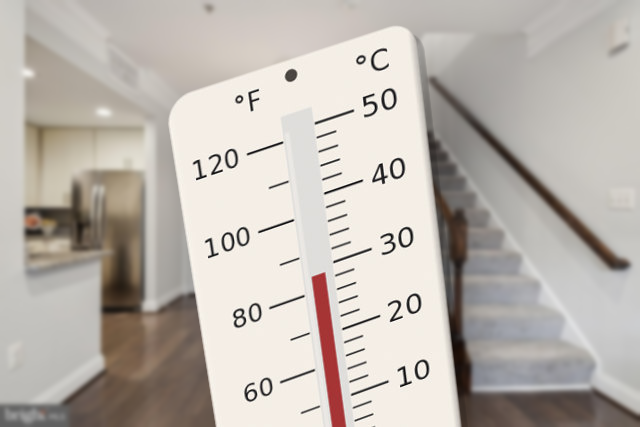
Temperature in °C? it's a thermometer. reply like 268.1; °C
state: 29; °C
